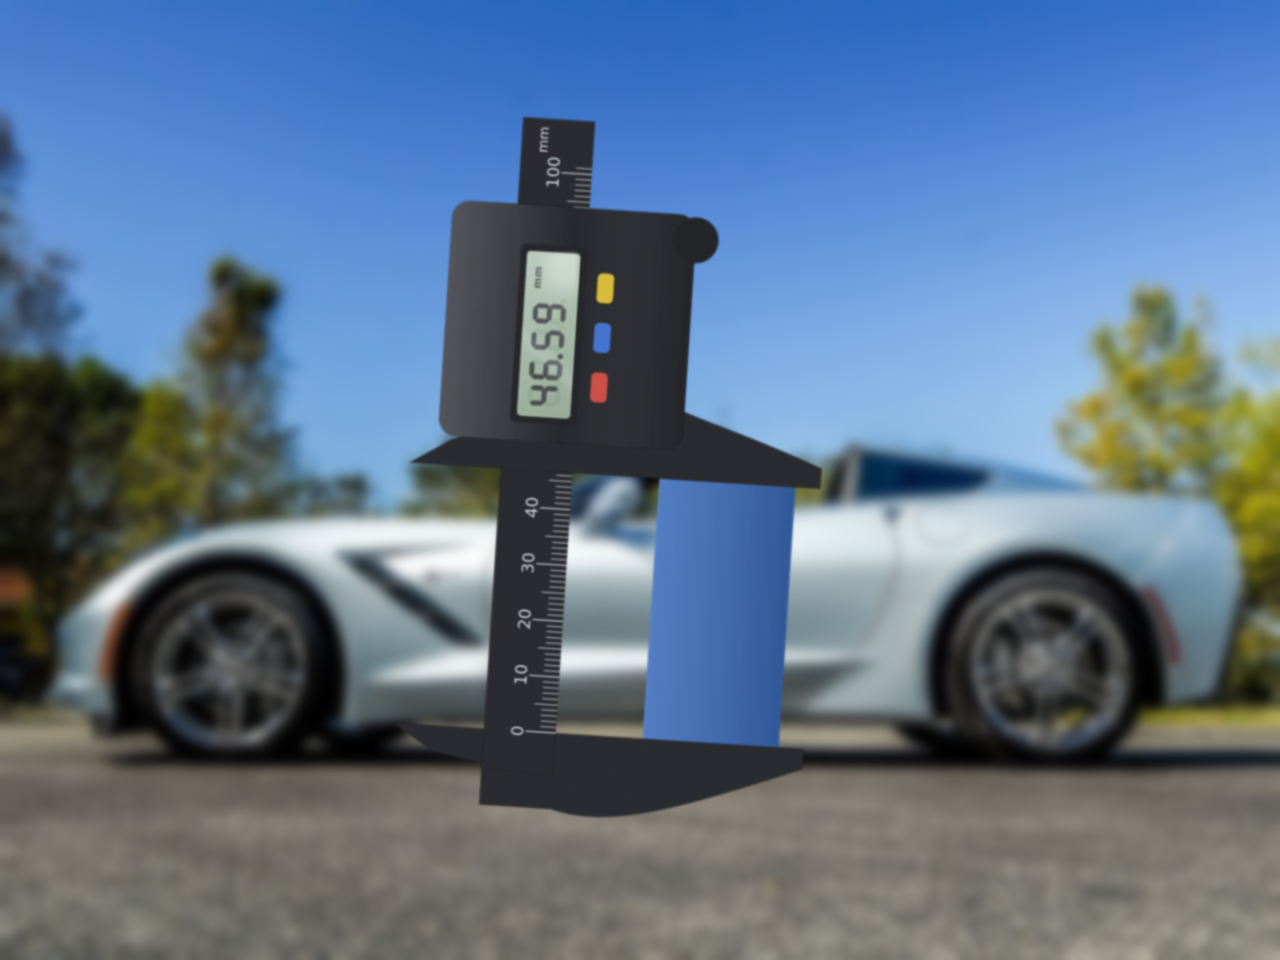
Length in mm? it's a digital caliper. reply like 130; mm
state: 46.59; mm
